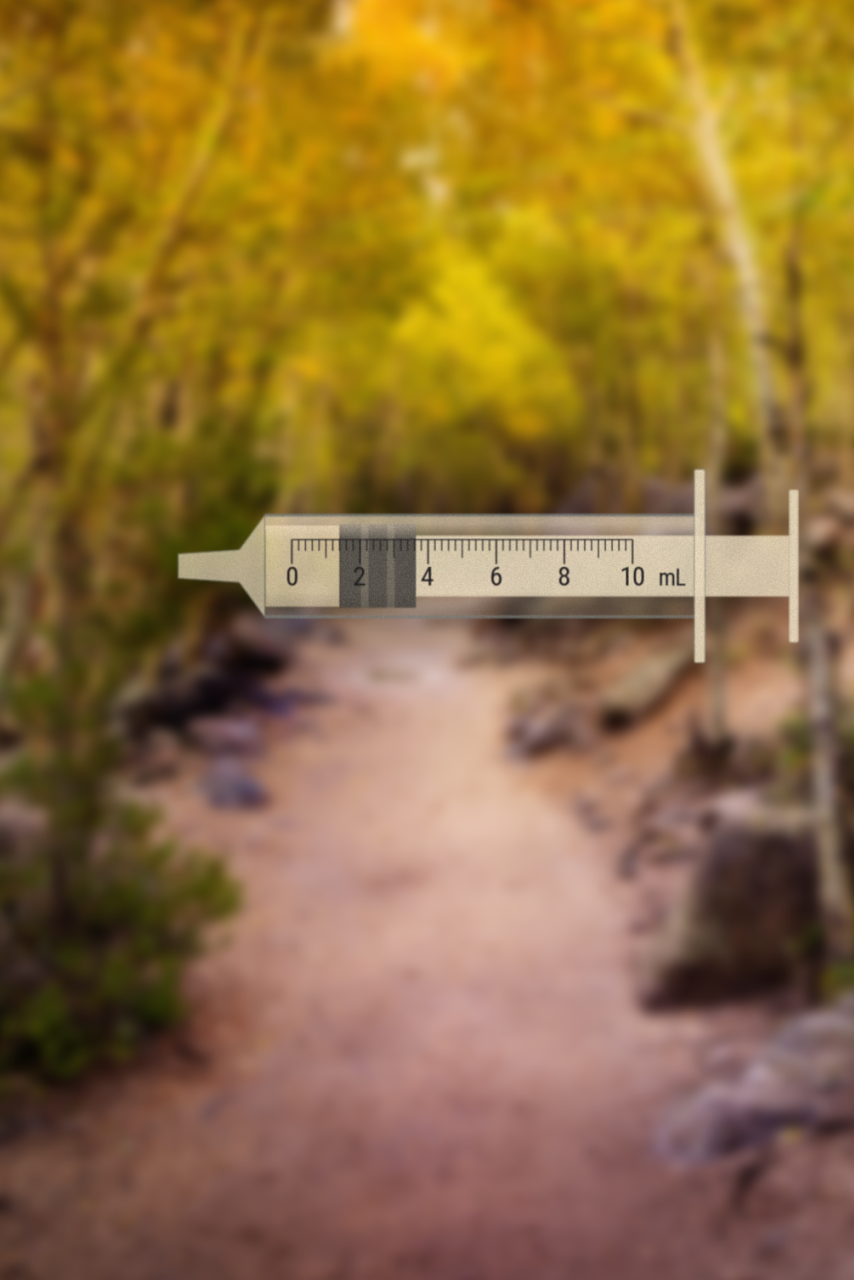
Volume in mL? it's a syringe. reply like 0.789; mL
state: 1.4; mL
